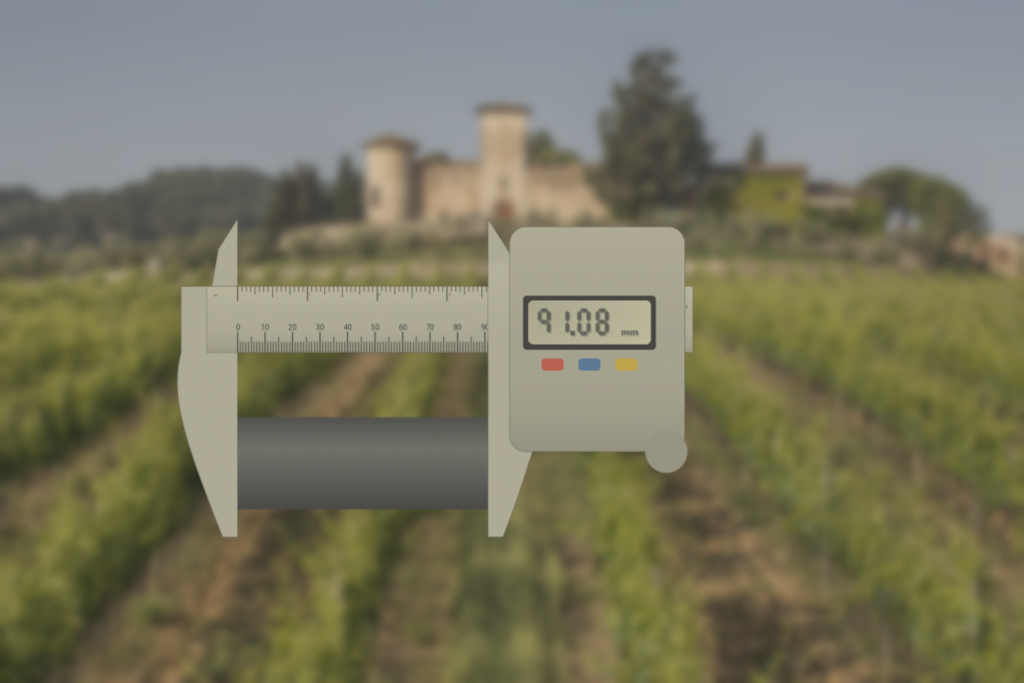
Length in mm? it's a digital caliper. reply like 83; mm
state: 91.08; mm
